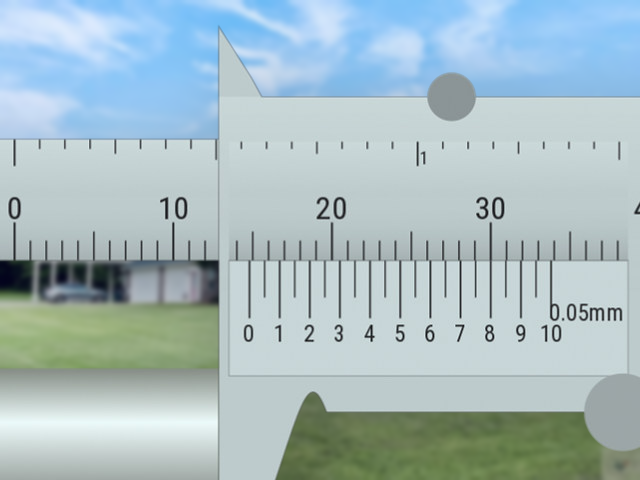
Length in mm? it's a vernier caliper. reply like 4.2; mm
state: 14.8; mm
